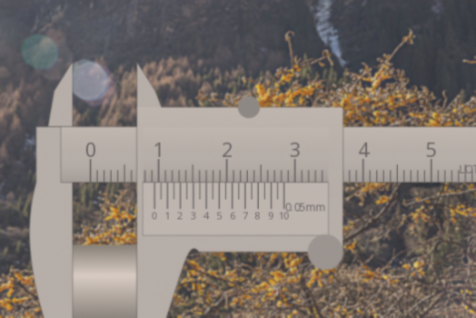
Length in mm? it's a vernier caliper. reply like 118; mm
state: 9.4; mm
